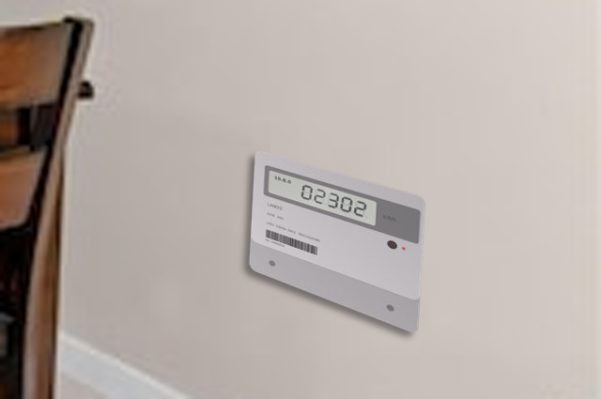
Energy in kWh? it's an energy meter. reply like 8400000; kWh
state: 2302; kWh
